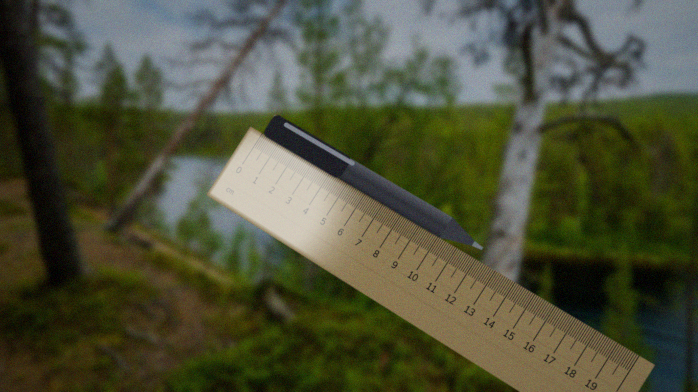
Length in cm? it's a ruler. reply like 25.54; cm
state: 12; cm
